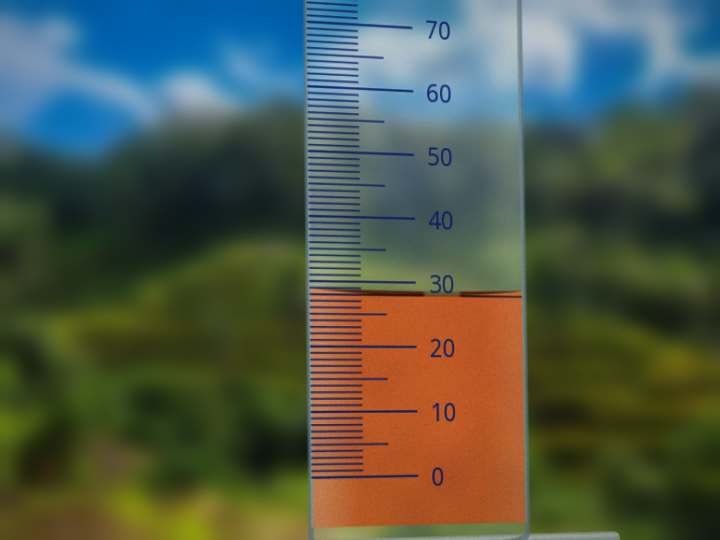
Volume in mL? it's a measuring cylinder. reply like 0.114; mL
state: 28; mL
